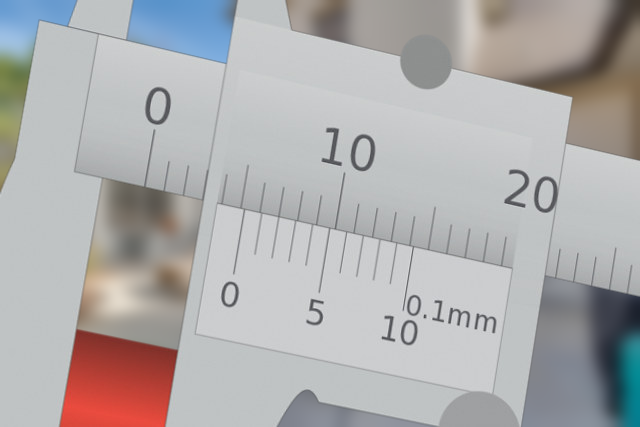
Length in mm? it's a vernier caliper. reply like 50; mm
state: 5.2; mm
